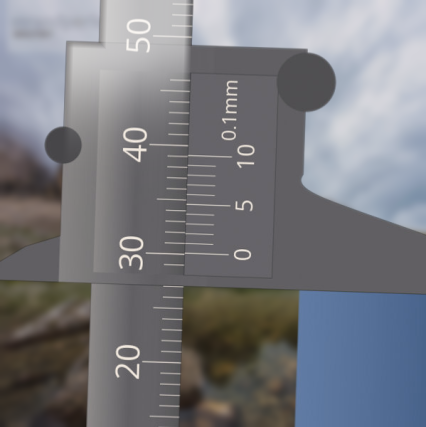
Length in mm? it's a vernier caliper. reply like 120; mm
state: 30.1; mm
